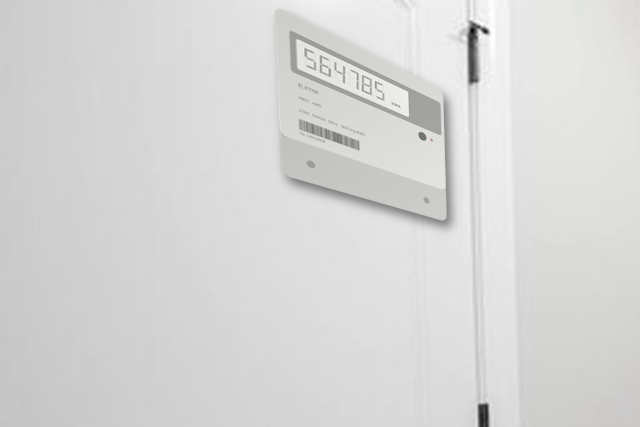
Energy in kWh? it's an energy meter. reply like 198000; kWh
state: 564785; kWh
